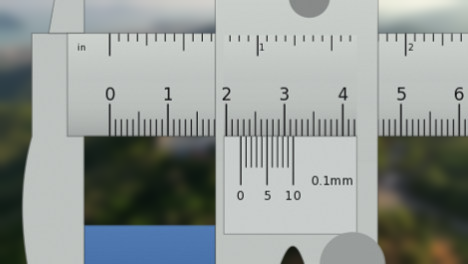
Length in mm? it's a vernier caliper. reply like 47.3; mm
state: 22.5; mm
